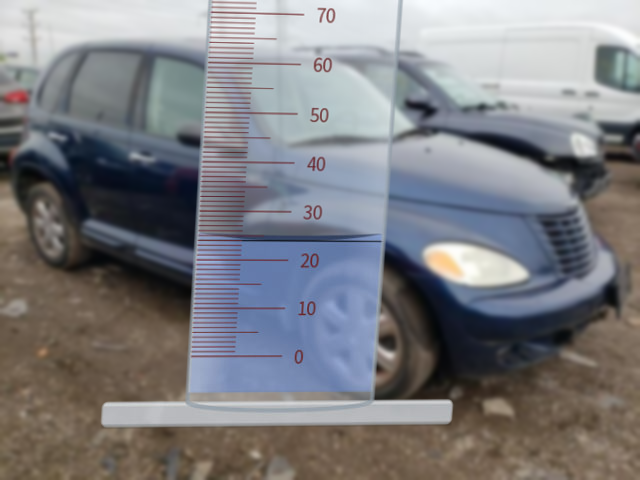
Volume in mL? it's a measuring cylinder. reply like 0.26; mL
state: 24; mL
